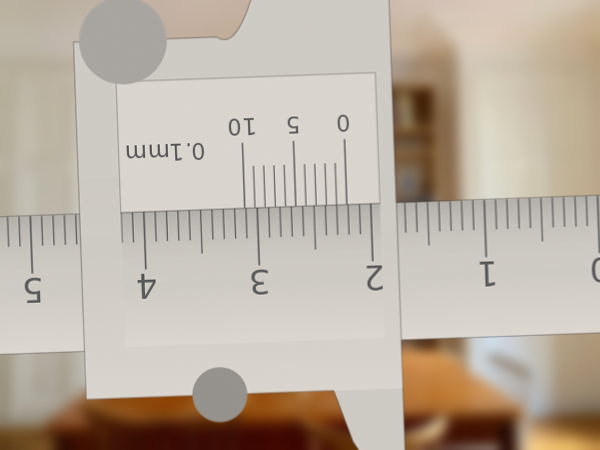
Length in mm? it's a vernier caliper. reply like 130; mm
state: 22.1; mm
